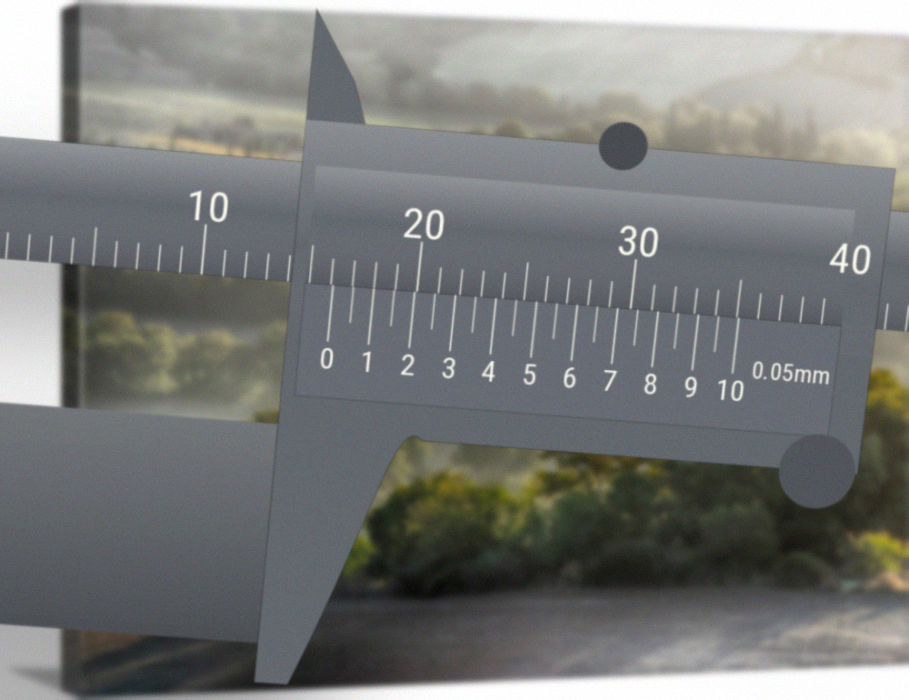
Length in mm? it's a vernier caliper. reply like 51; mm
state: 16.1; mm
